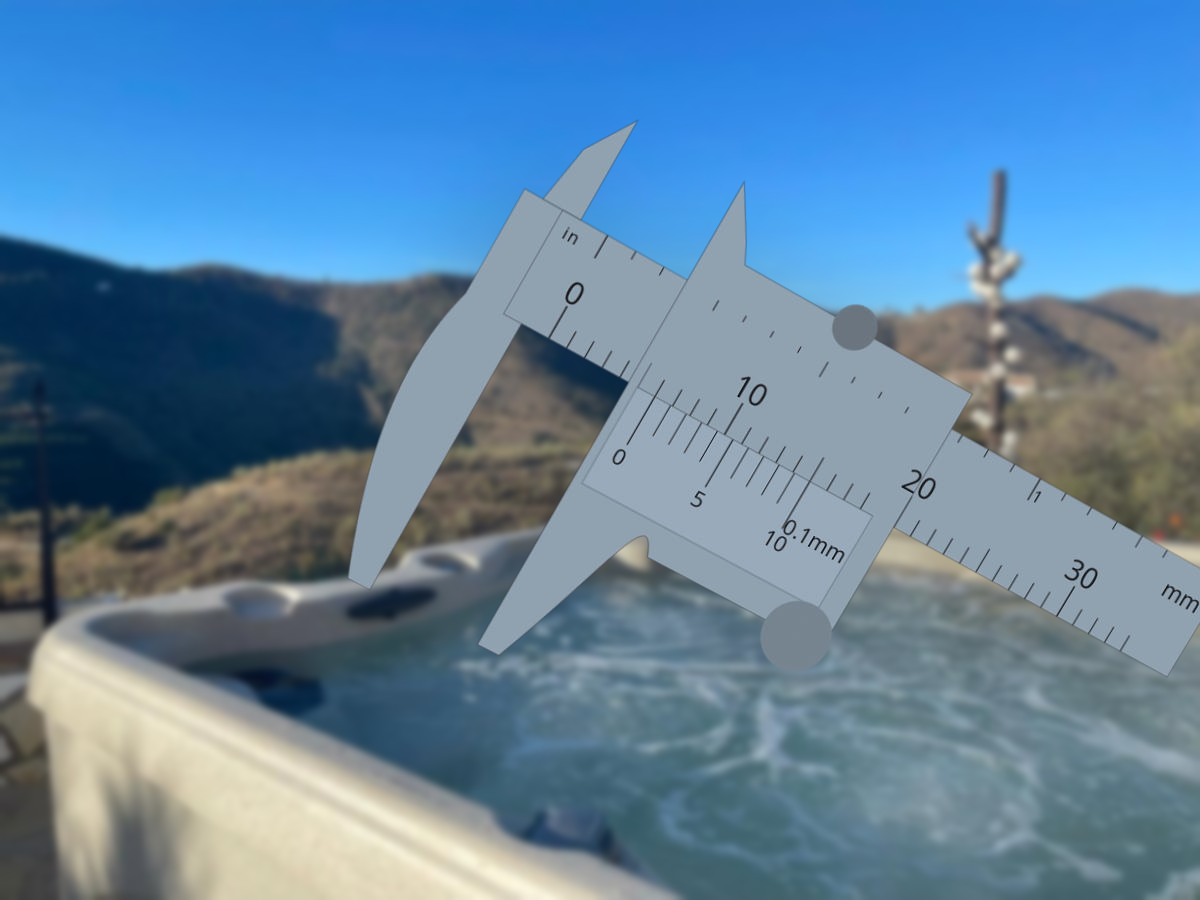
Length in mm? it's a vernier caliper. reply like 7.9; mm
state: 6.0; mm
